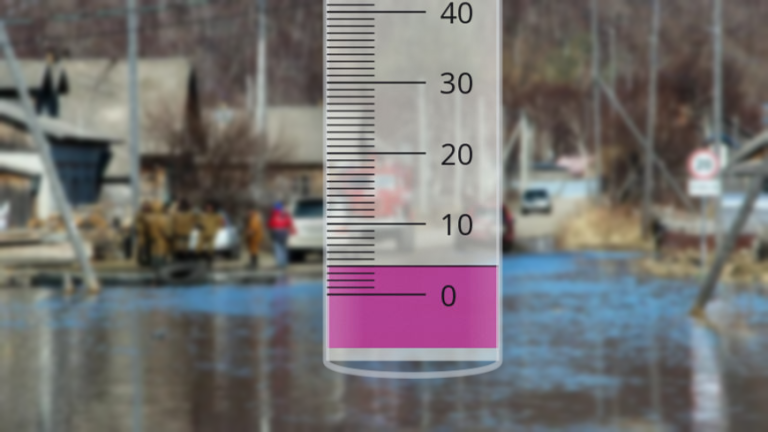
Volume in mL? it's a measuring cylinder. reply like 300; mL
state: 4; mL
